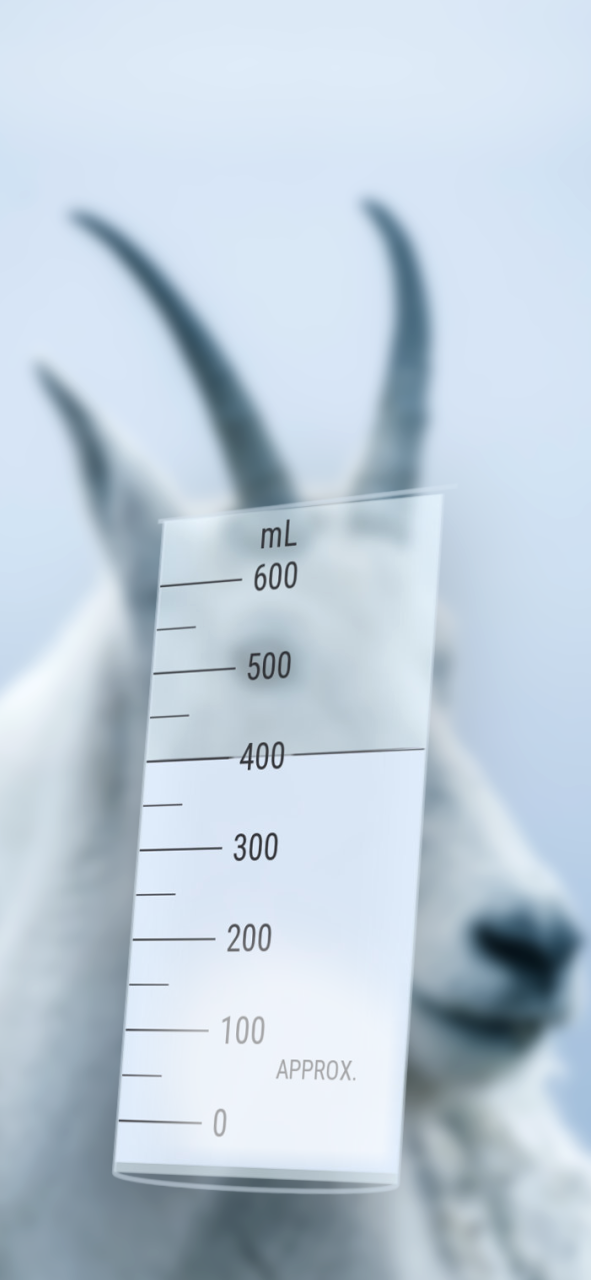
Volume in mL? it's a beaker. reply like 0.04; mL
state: 400; mL
